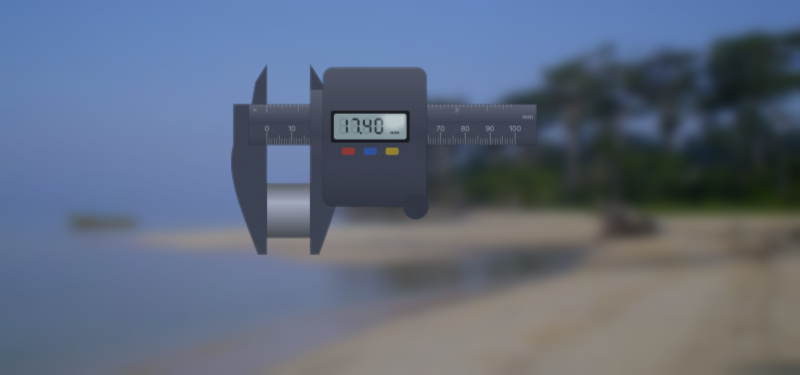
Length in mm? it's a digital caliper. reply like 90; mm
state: 17.40; mm
